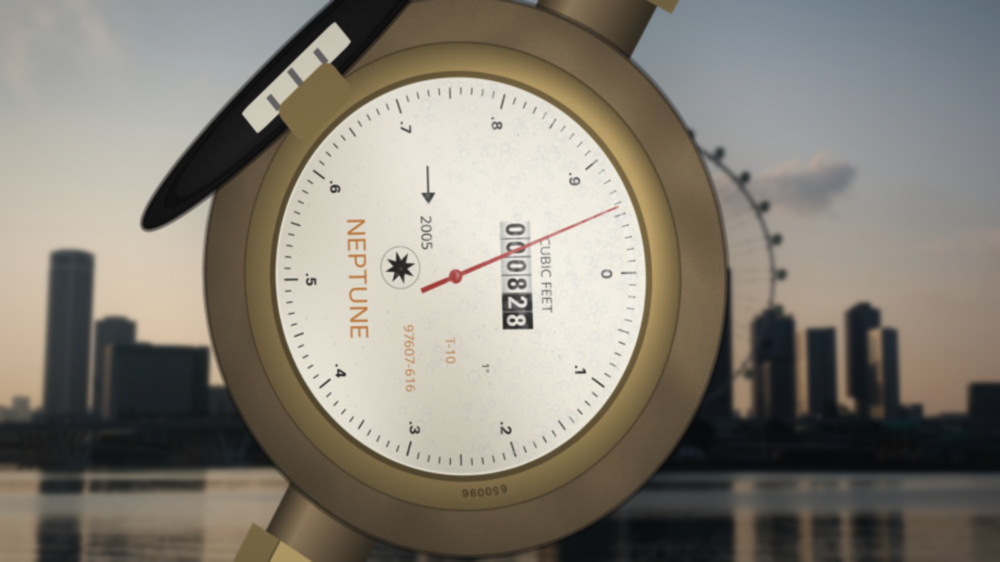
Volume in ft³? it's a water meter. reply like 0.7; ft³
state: 827.94; ft³
